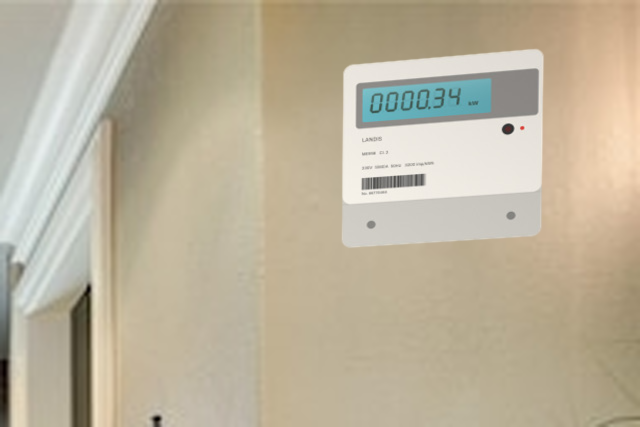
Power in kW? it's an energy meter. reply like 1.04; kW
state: 0.34; kW
